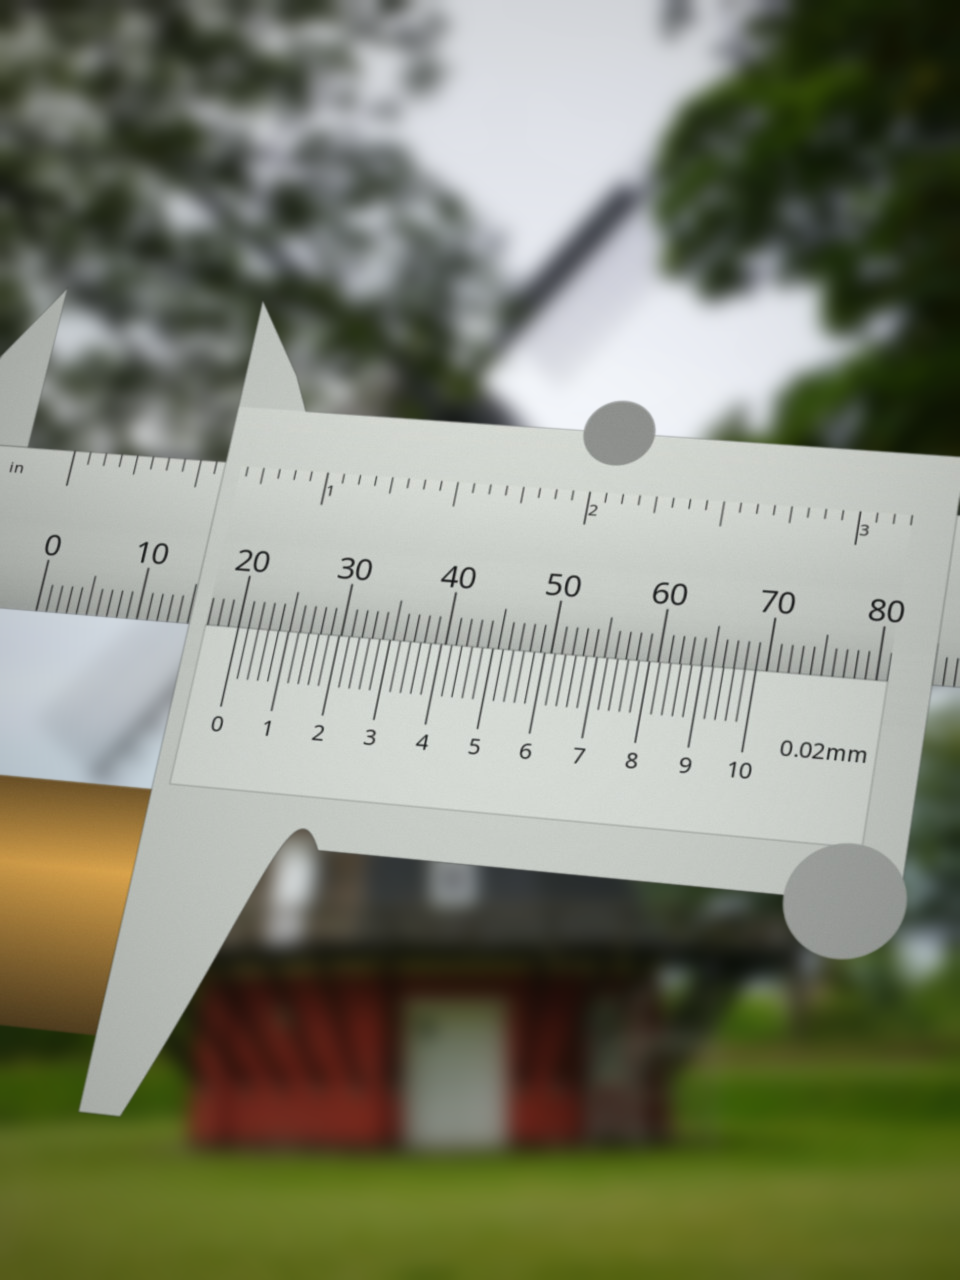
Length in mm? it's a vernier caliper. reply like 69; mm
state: 20.0; mm
